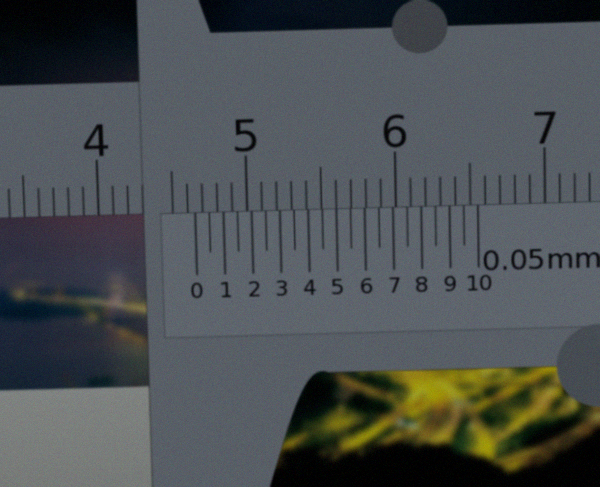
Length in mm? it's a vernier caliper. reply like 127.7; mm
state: 46.5; mm
